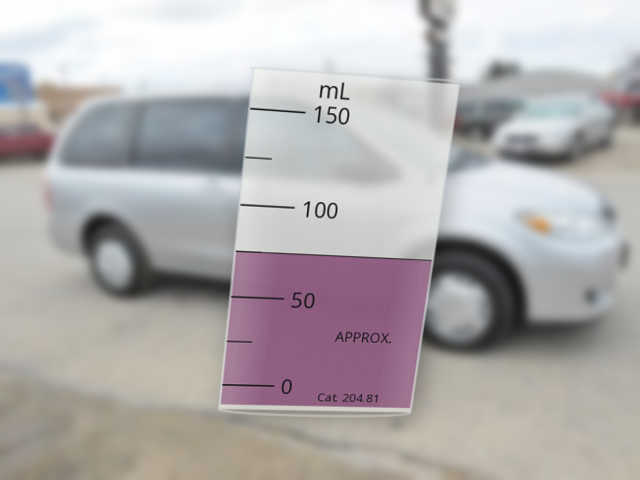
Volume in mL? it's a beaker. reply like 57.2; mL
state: 75; mL
